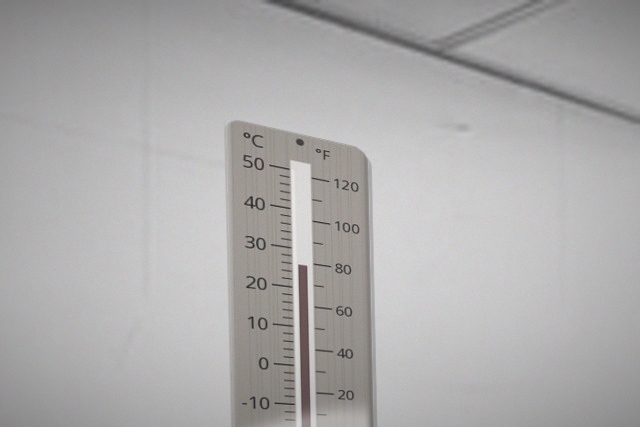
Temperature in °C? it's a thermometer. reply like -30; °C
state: 26; °C
